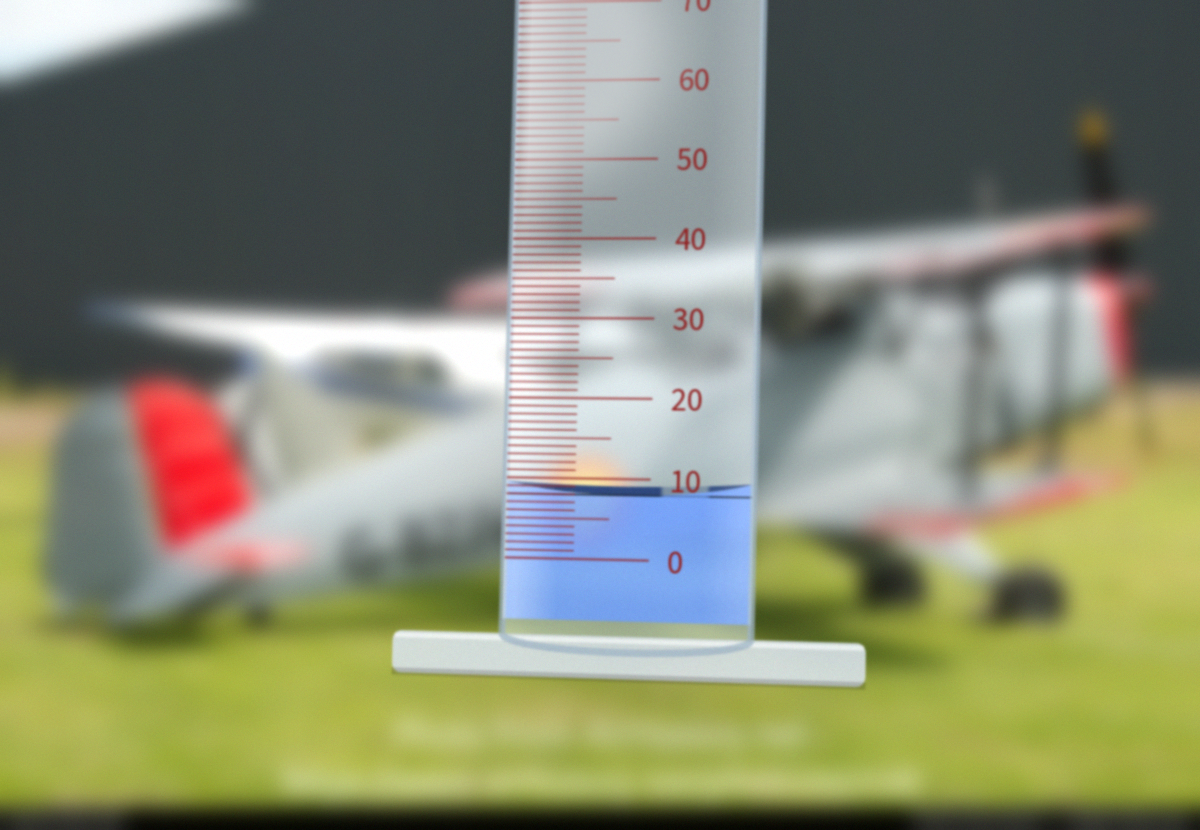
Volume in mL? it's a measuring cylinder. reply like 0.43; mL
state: 8; mL
